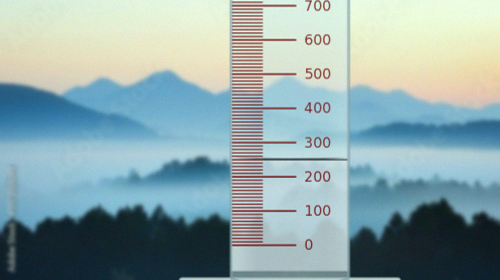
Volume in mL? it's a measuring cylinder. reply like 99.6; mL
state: 250; mL
